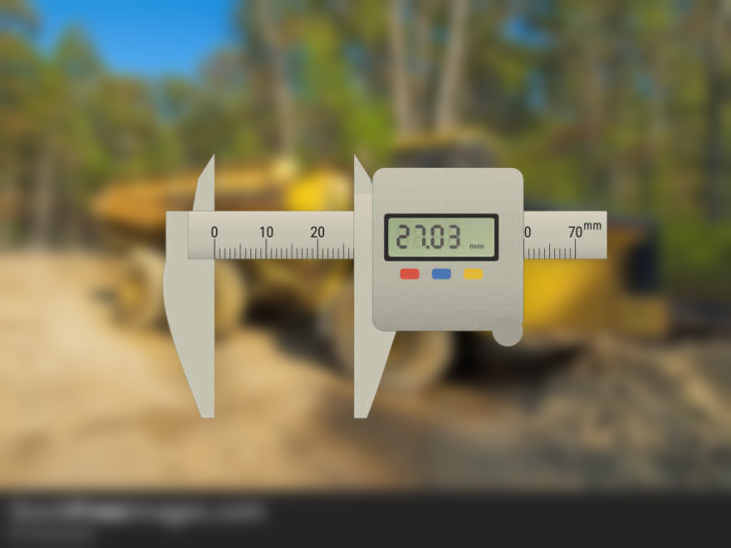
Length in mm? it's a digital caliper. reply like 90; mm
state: 27.03; mm
